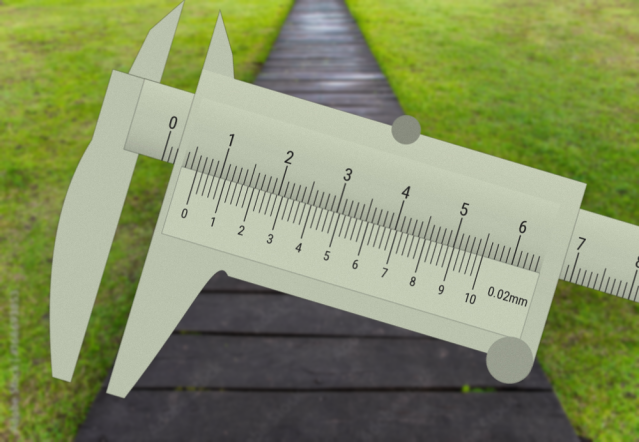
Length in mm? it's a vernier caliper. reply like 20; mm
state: 6.0; mm
